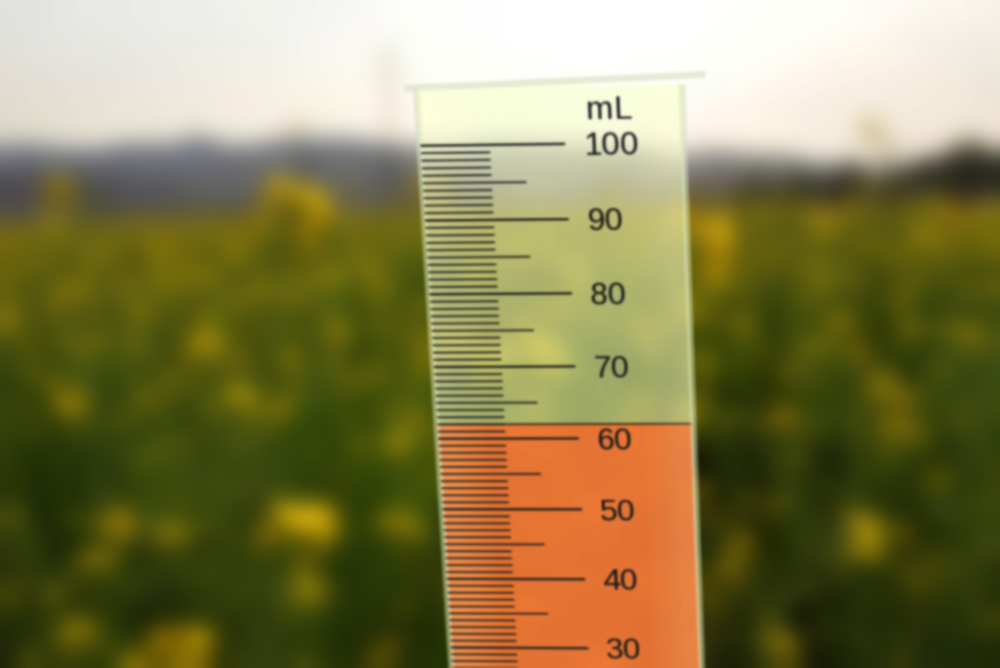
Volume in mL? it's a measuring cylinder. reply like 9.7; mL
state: 62; mL
